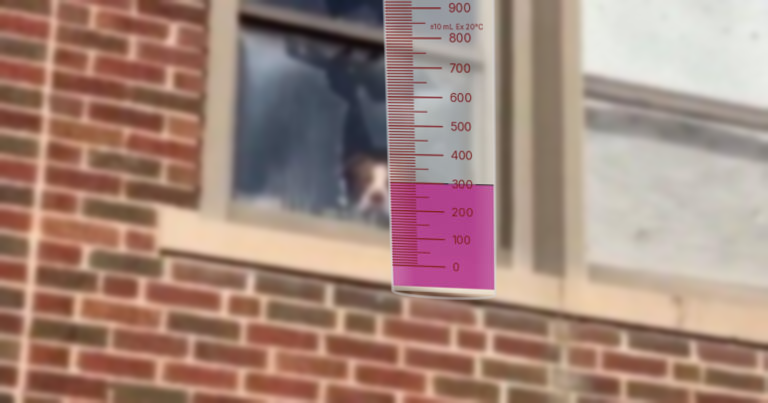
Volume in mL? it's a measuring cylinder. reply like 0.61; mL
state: 300; mL
